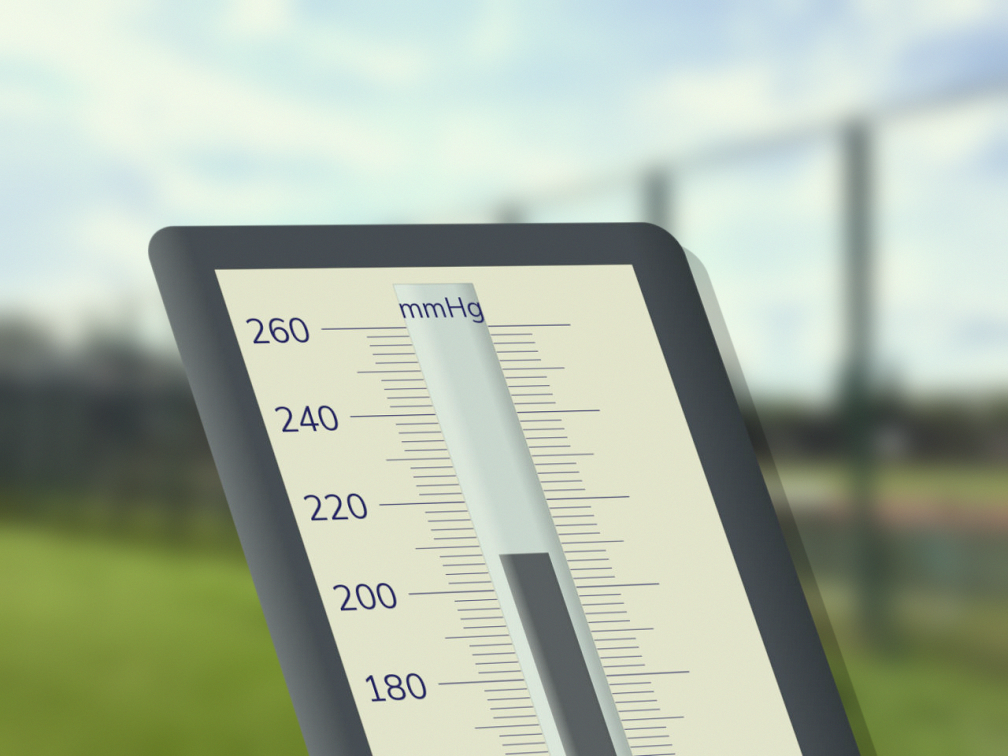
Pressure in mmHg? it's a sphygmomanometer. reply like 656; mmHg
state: 208; mmHg
